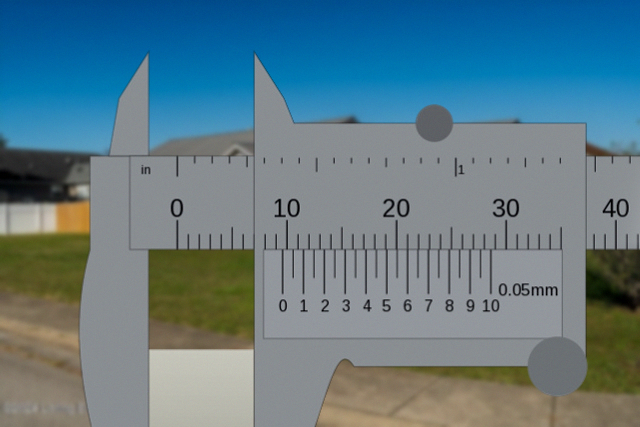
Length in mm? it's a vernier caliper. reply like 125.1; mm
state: 9.6; mm
